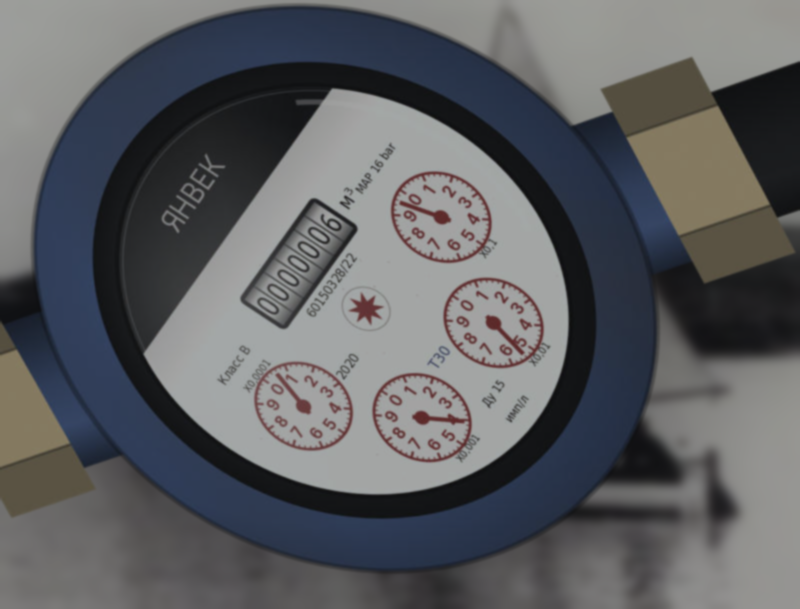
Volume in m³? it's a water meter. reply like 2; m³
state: 5.9540; m³
